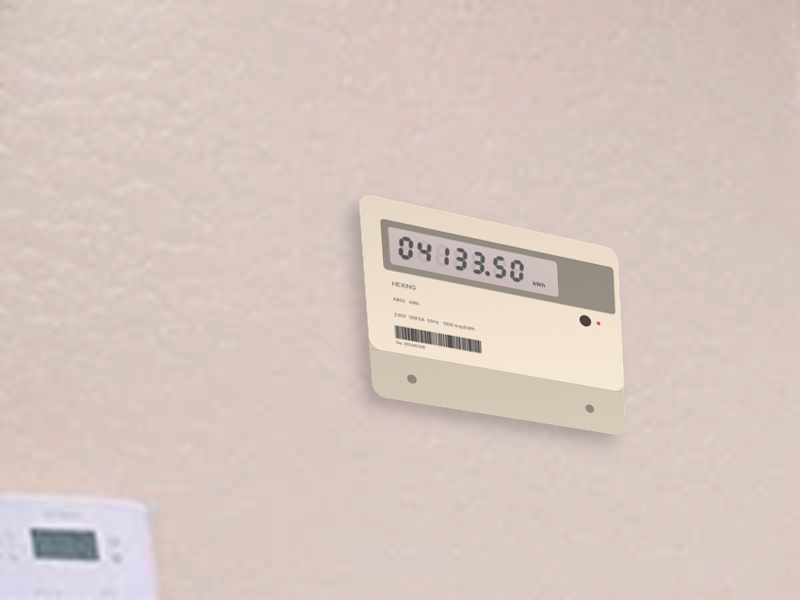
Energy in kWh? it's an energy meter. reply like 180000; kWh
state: 4133.50; kWh
